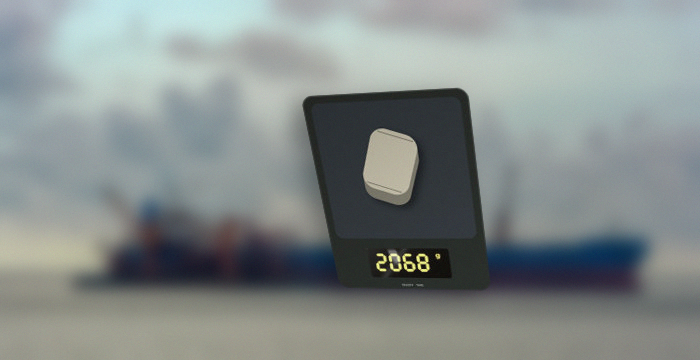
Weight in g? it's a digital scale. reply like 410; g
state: 2068; g
